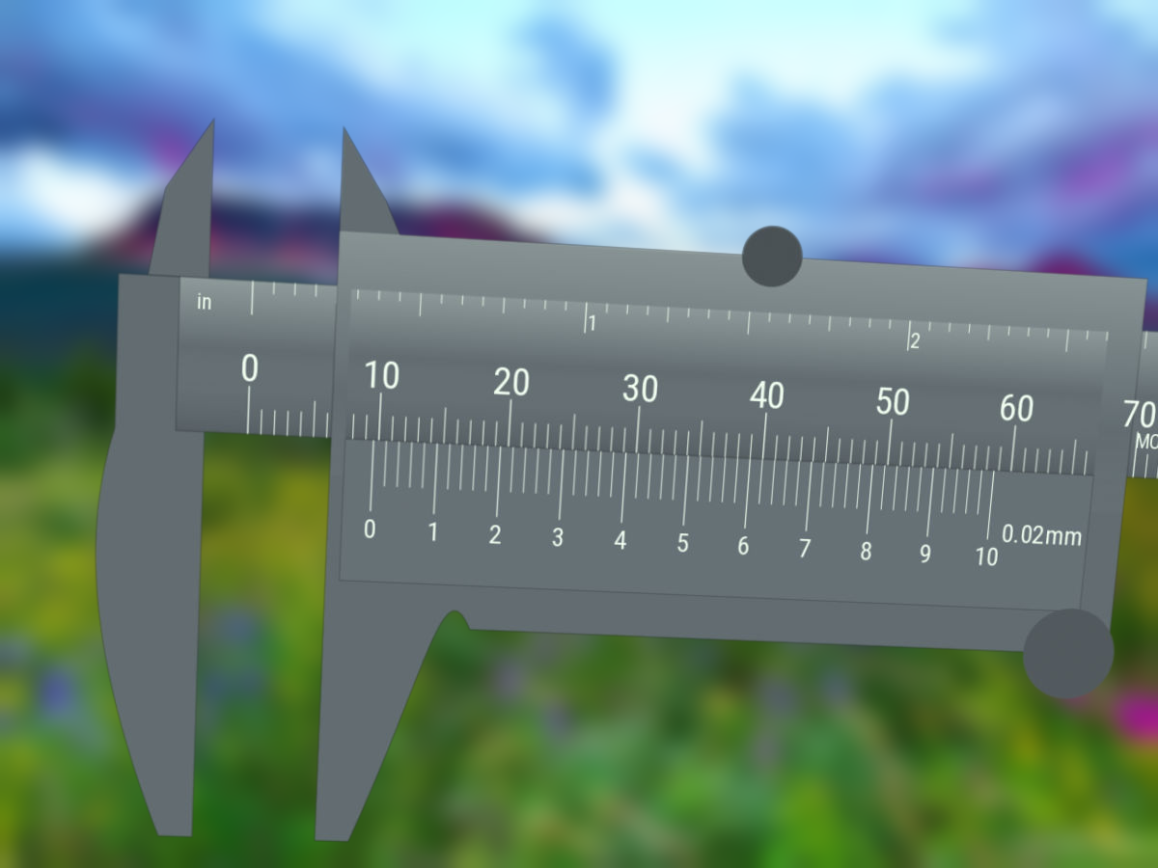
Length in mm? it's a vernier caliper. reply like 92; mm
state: 9.6; mm
